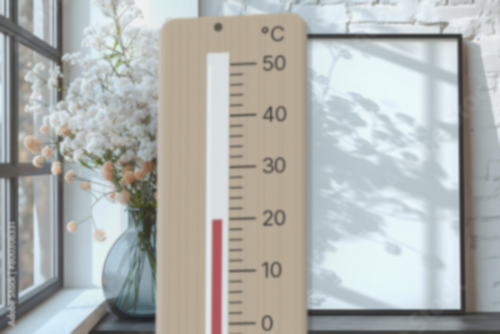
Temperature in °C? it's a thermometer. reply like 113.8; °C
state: 20; °C
